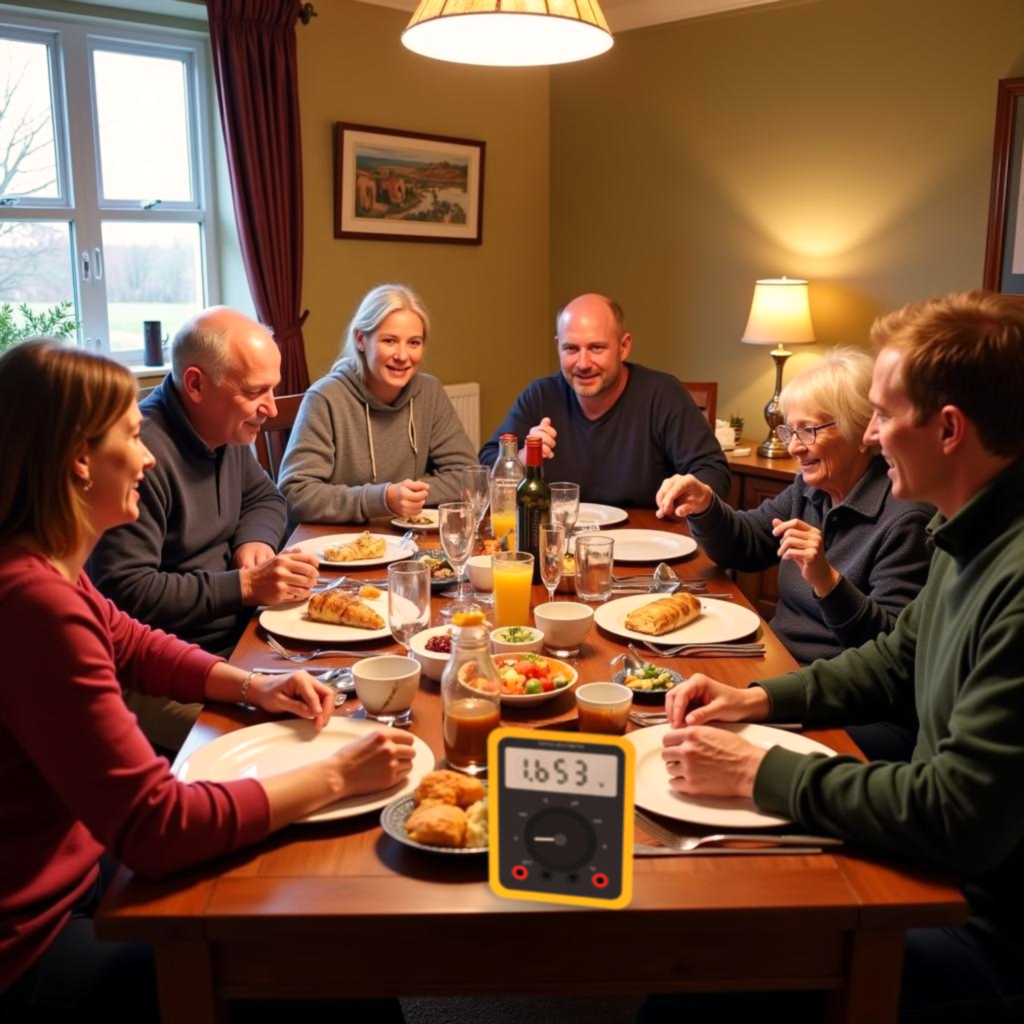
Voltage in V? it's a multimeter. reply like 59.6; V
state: 1.653; V
